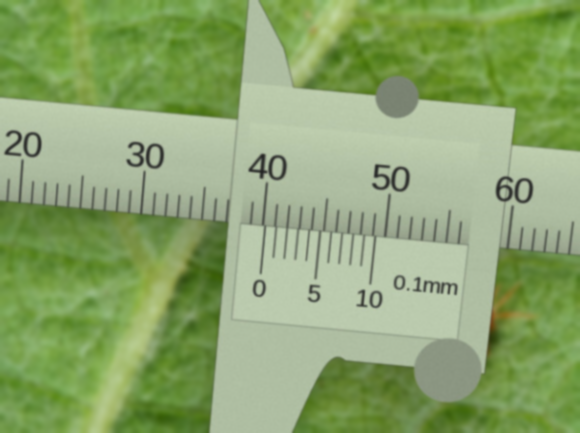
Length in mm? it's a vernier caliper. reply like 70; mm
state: 40.2; mm
